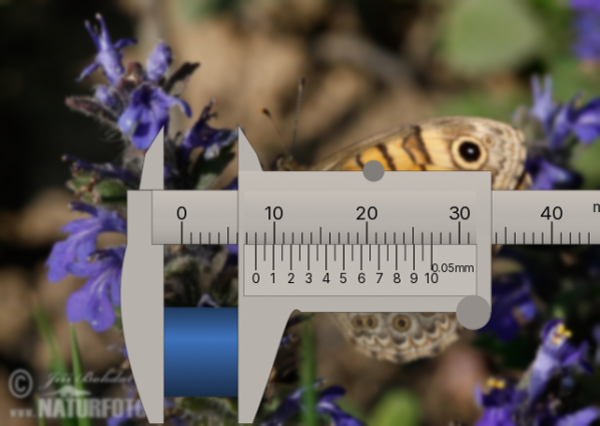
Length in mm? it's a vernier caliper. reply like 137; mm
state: 8.0; mm
